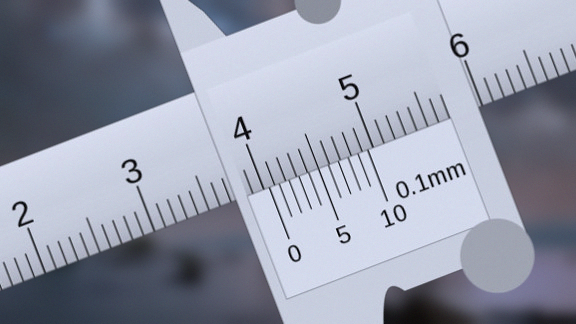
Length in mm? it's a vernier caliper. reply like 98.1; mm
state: 40.5; mm
